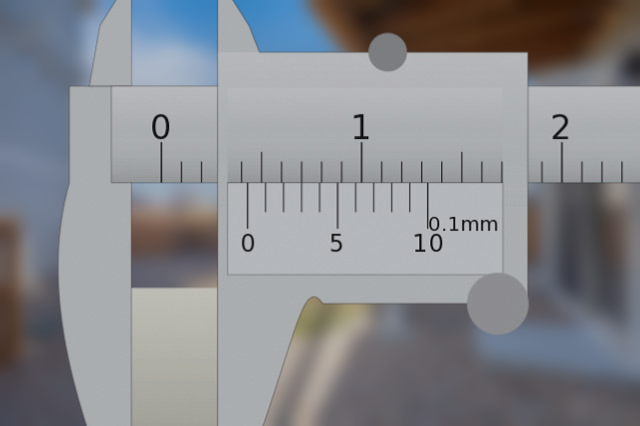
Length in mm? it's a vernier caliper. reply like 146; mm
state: 4.3; mm
